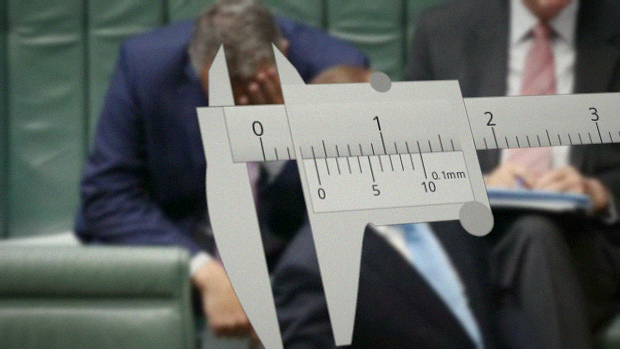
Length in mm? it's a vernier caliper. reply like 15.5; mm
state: 4.0; mm
